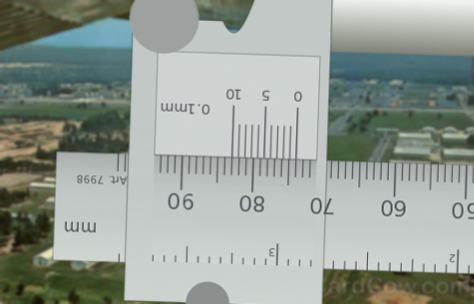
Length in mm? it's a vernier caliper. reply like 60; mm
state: 74.0; mm
